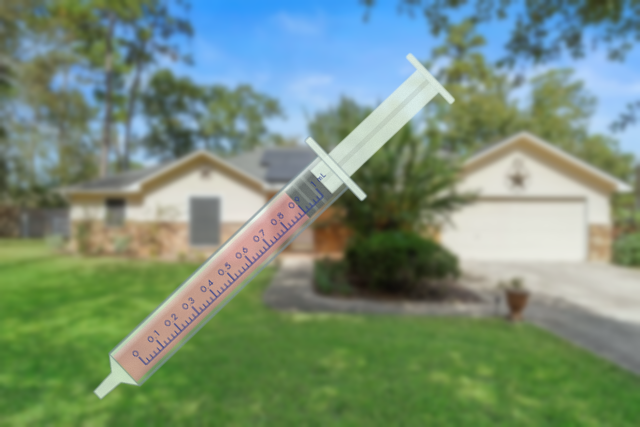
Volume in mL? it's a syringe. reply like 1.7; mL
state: 0.9; mL
